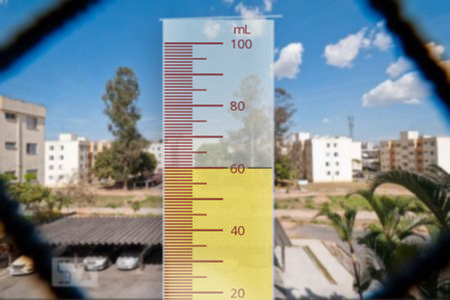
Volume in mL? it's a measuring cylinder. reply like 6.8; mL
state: 60; mL
